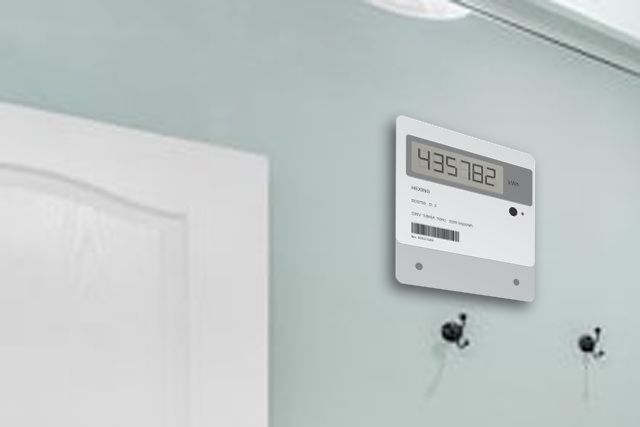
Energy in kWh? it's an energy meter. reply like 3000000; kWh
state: 435782; kWh
